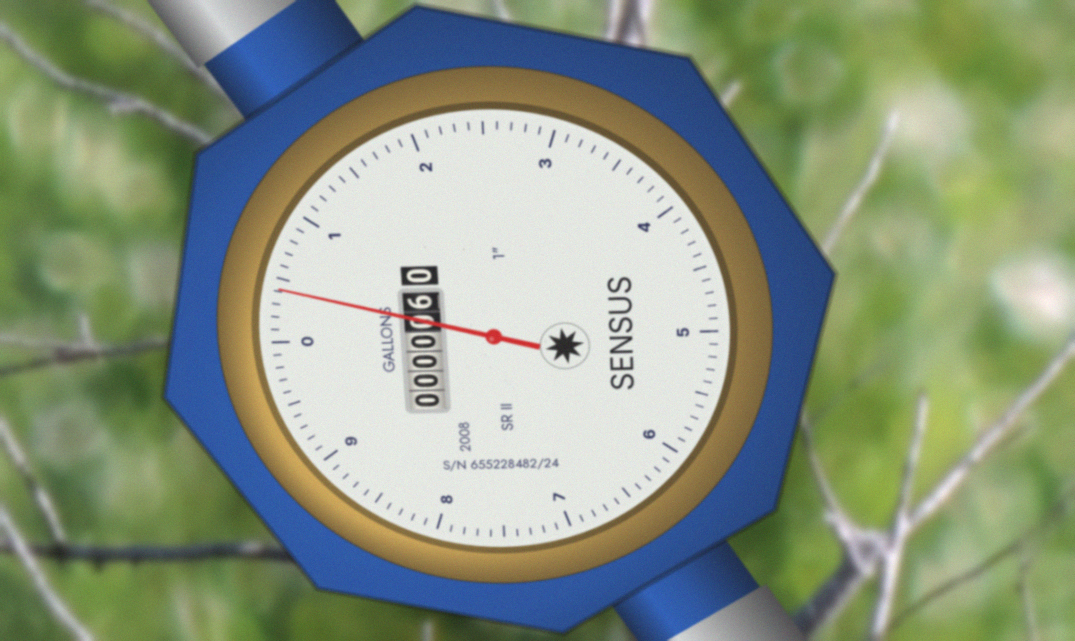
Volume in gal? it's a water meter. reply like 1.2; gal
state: 60.4; gal
